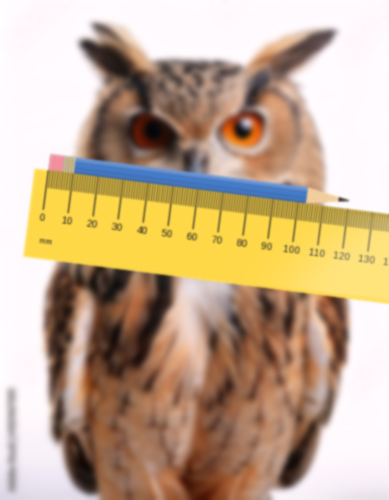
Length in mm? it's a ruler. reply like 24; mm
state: 120; mm
